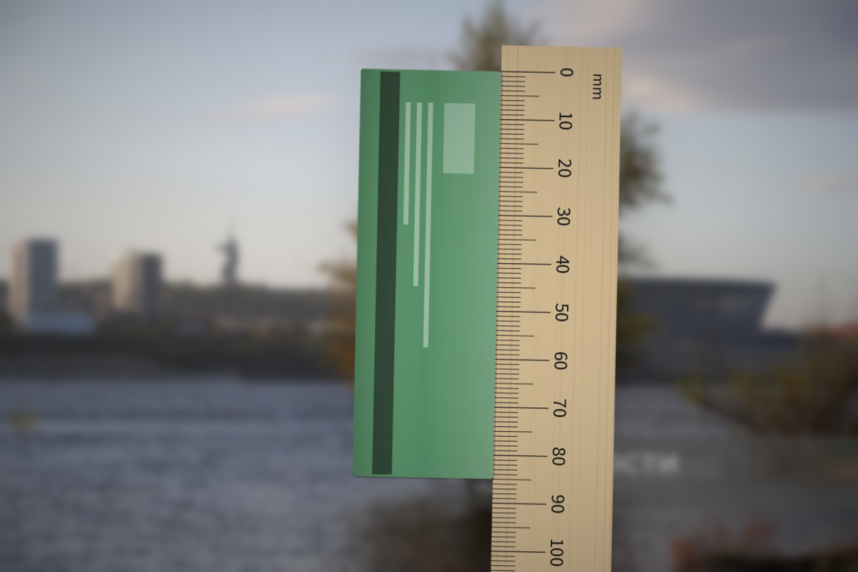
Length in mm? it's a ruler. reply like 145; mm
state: 85; mm
